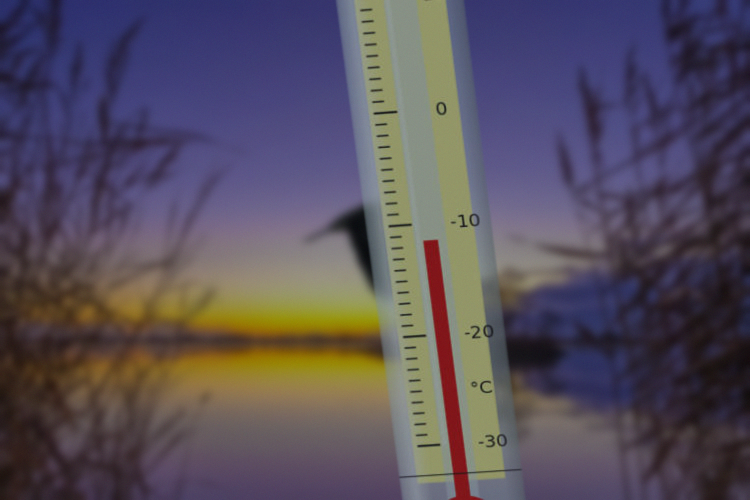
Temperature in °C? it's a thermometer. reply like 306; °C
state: -11.5; °C
